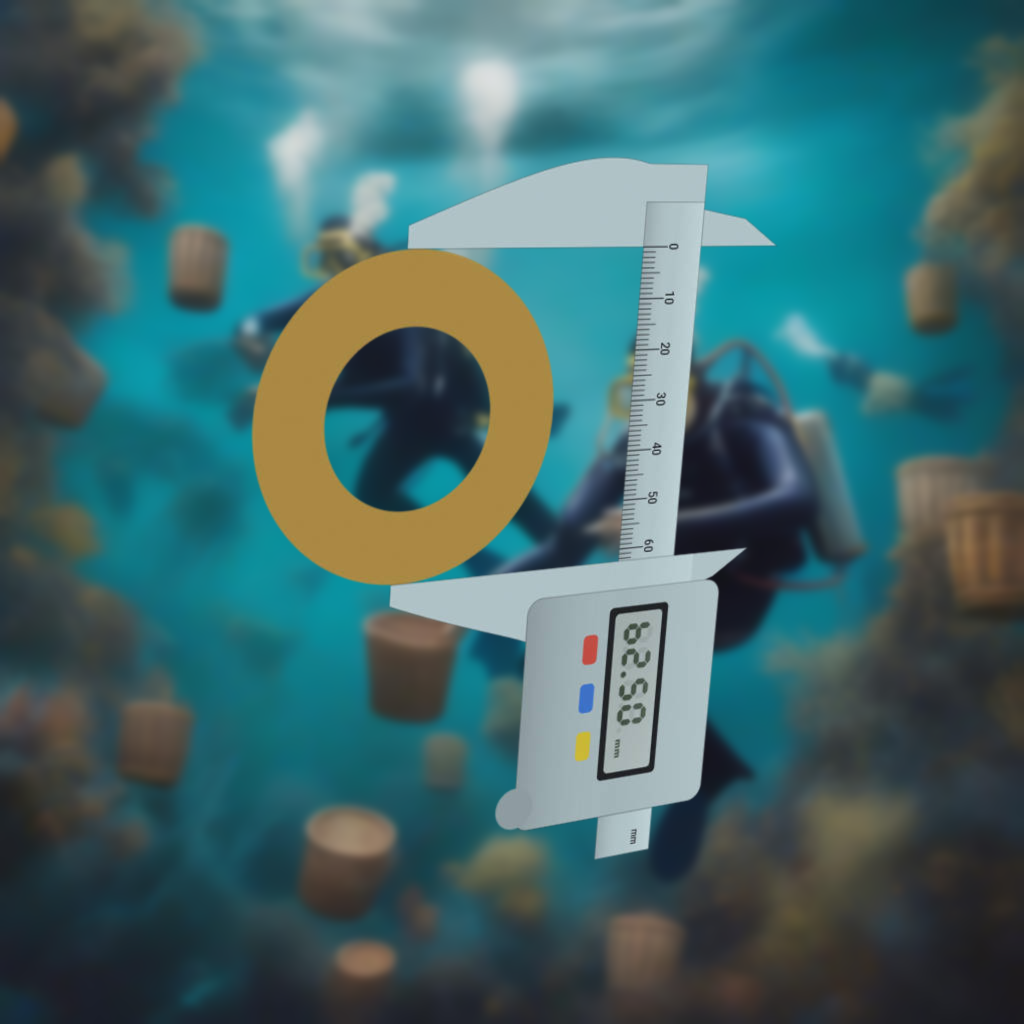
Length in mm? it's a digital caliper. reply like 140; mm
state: 62.50; mm
